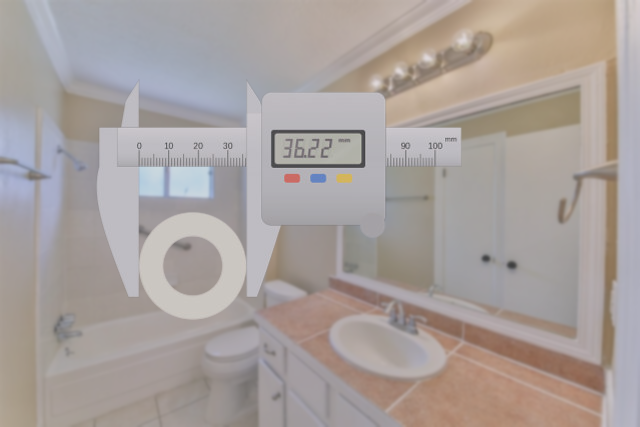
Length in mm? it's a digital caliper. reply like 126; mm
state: 36.22; mm
